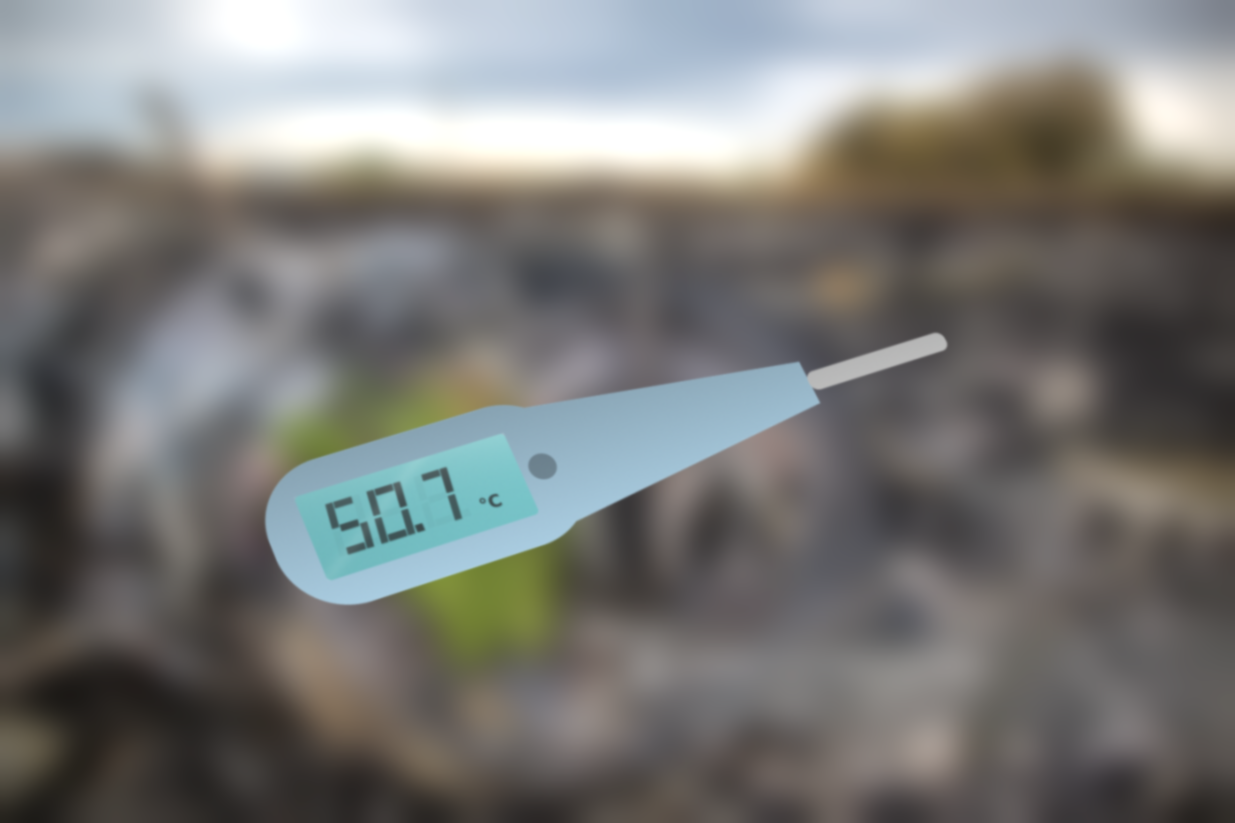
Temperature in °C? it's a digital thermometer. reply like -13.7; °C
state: 50.7; °C
